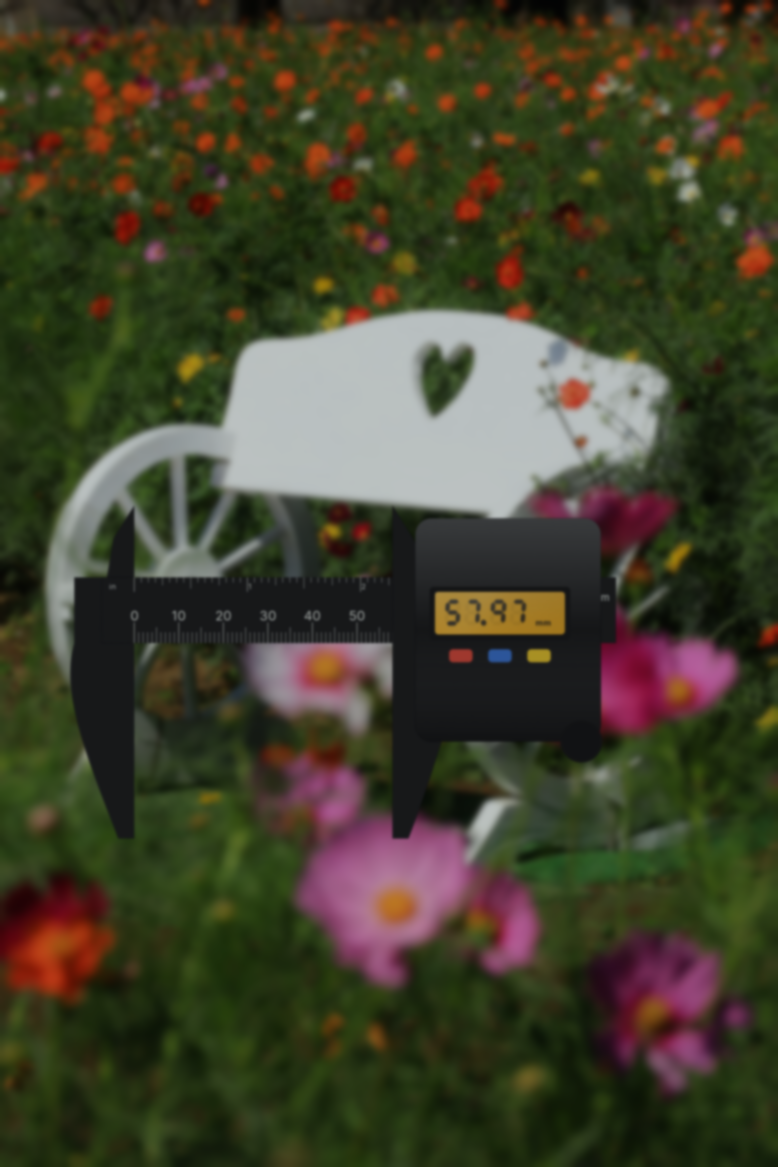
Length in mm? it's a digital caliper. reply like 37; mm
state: 57.97; mm
